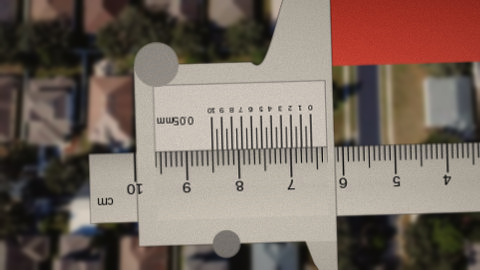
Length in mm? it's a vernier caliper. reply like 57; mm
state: 66.0; mm
